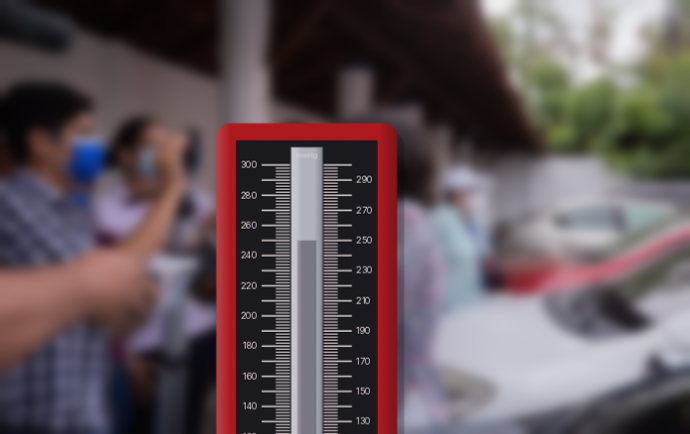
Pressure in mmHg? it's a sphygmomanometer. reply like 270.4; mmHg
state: 250; mmHg
